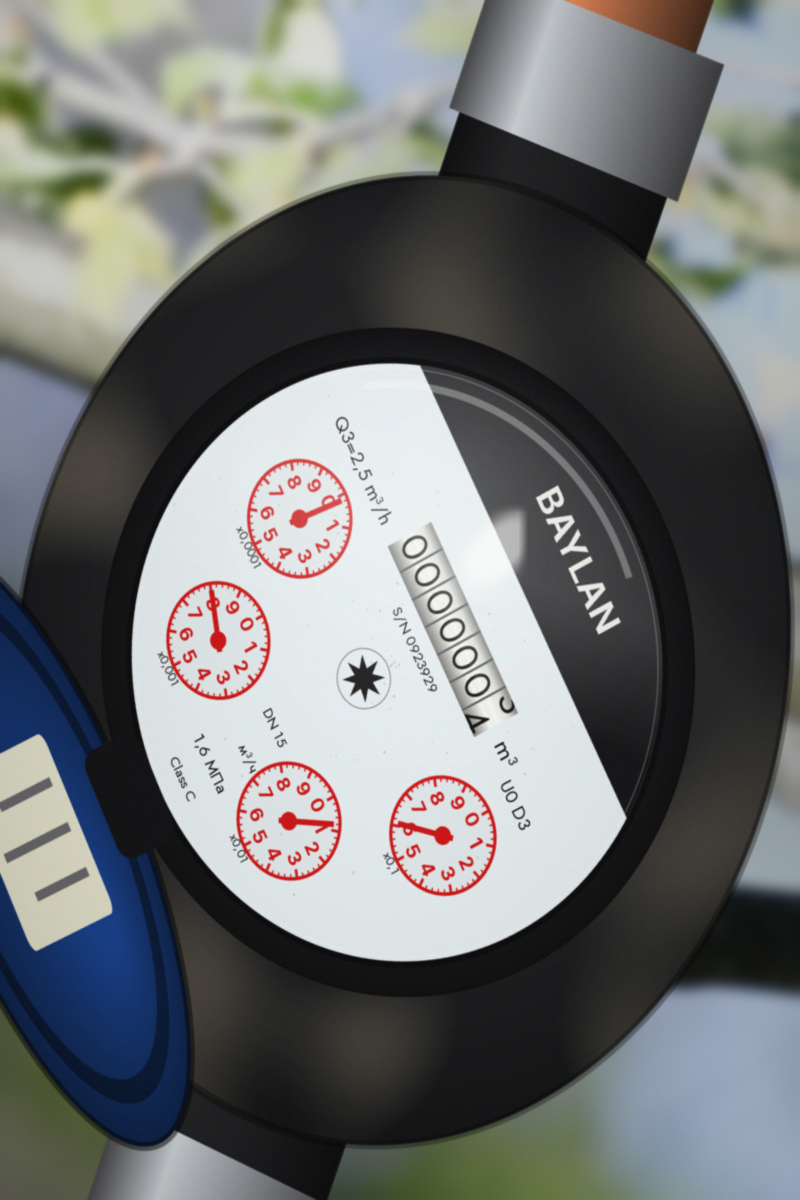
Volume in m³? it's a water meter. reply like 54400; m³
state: 3.6080; m³
